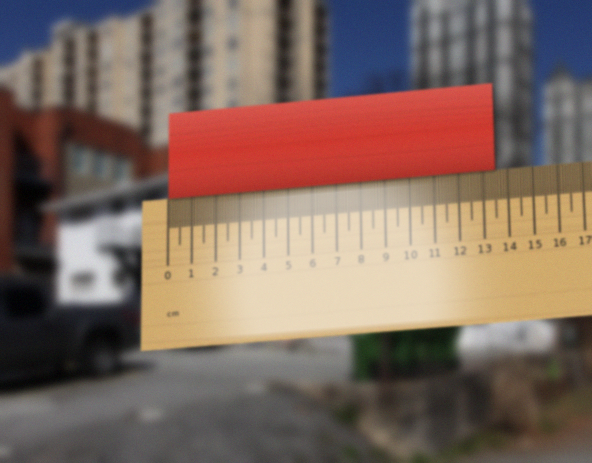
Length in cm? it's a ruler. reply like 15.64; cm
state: 13.5; cm
